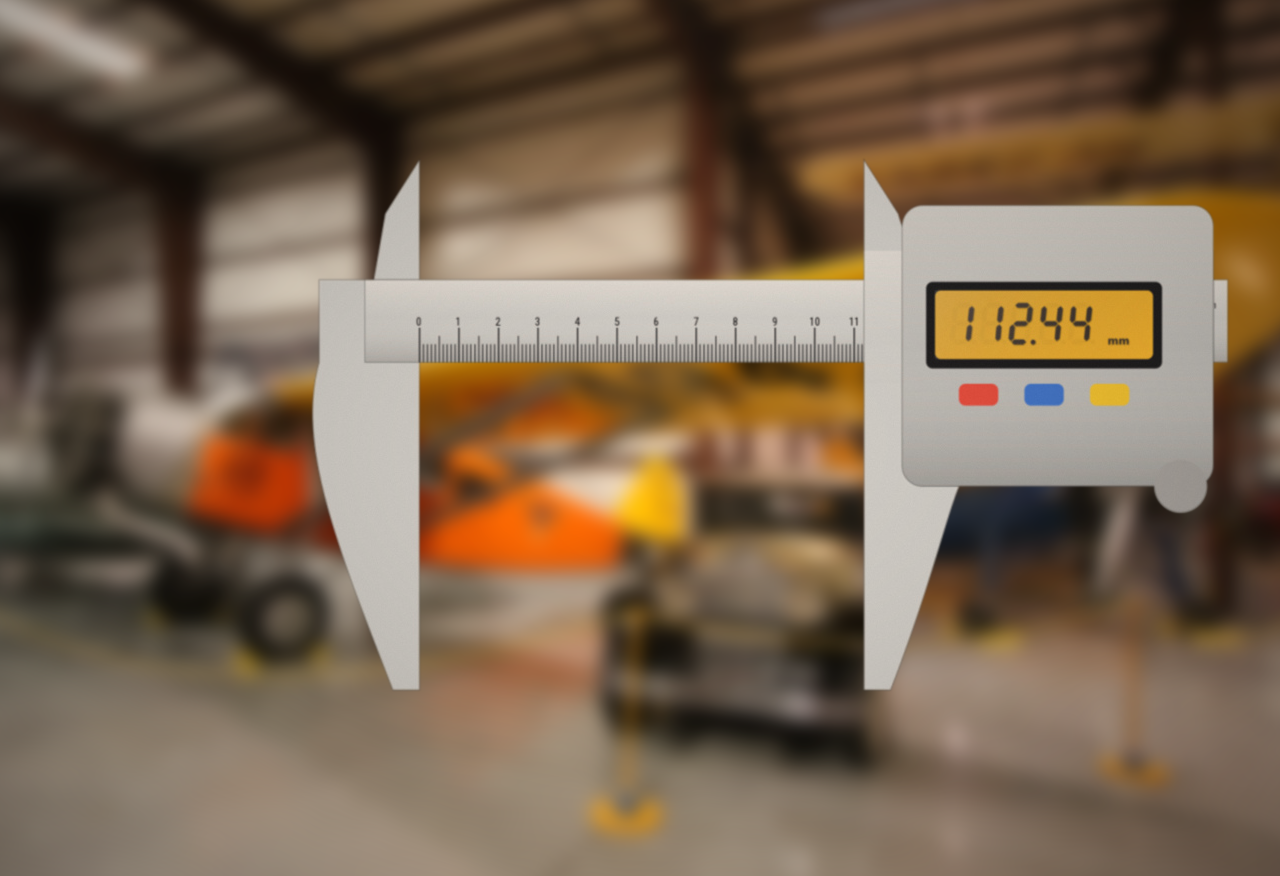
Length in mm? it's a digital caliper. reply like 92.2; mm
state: 112.44; mm
